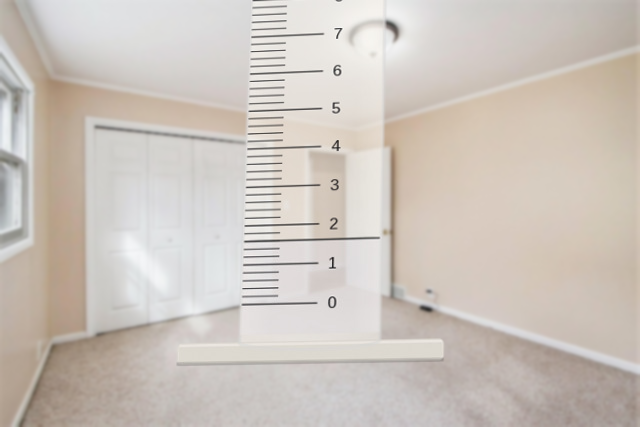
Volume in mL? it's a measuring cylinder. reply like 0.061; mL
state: 1.6; mL
